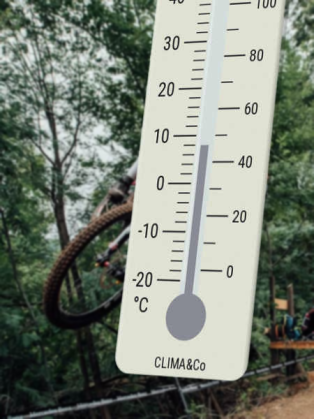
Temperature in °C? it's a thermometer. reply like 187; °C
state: 8; °C
